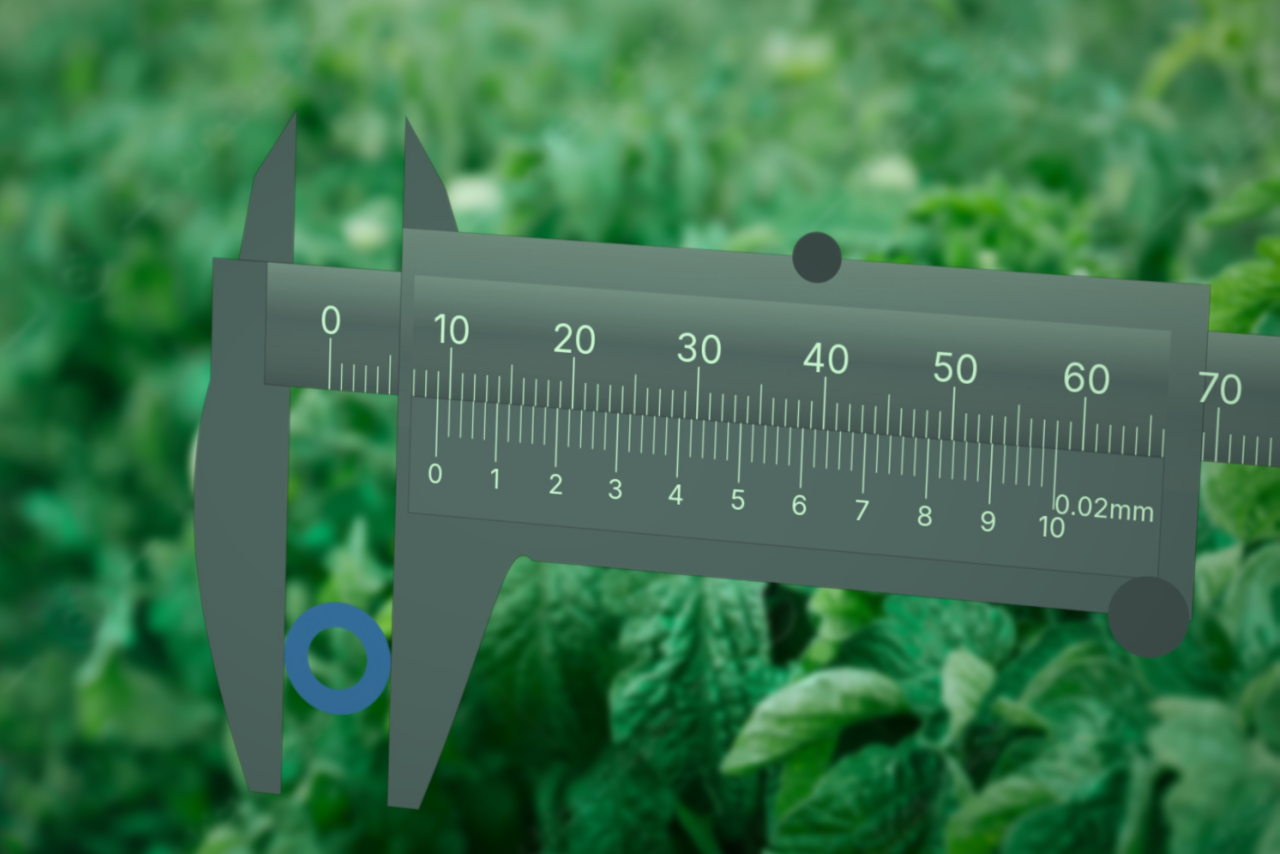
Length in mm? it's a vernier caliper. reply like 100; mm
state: 9.0; mm
